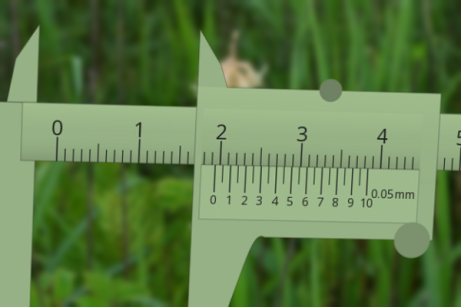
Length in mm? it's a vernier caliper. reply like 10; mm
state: 19.4; mm
